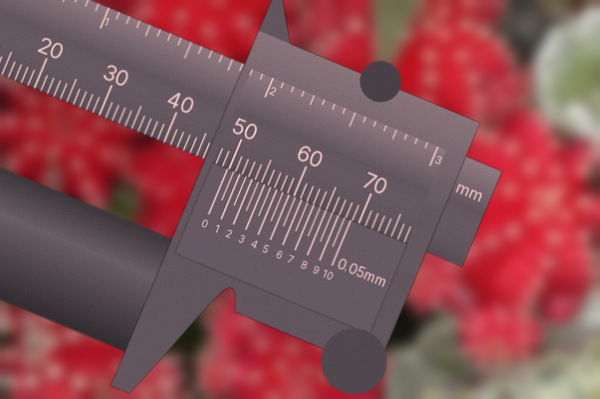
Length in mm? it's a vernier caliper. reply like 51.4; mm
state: 49.8; mm
